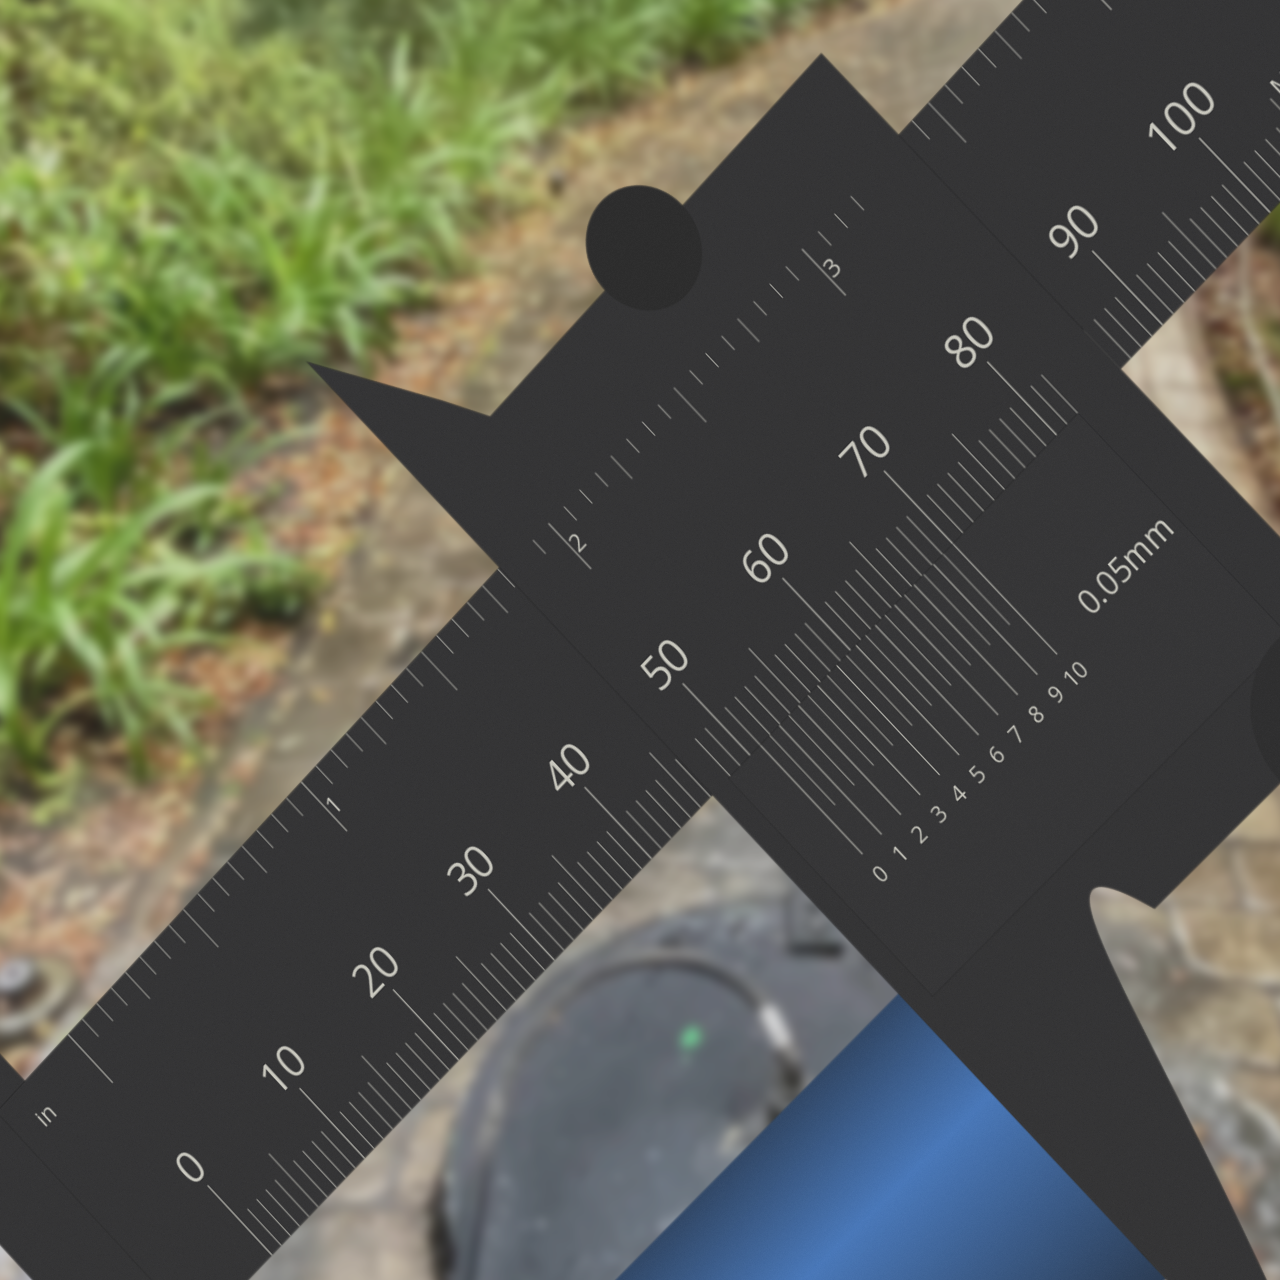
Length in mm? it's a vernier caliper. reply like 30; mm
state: 51.0; mm
